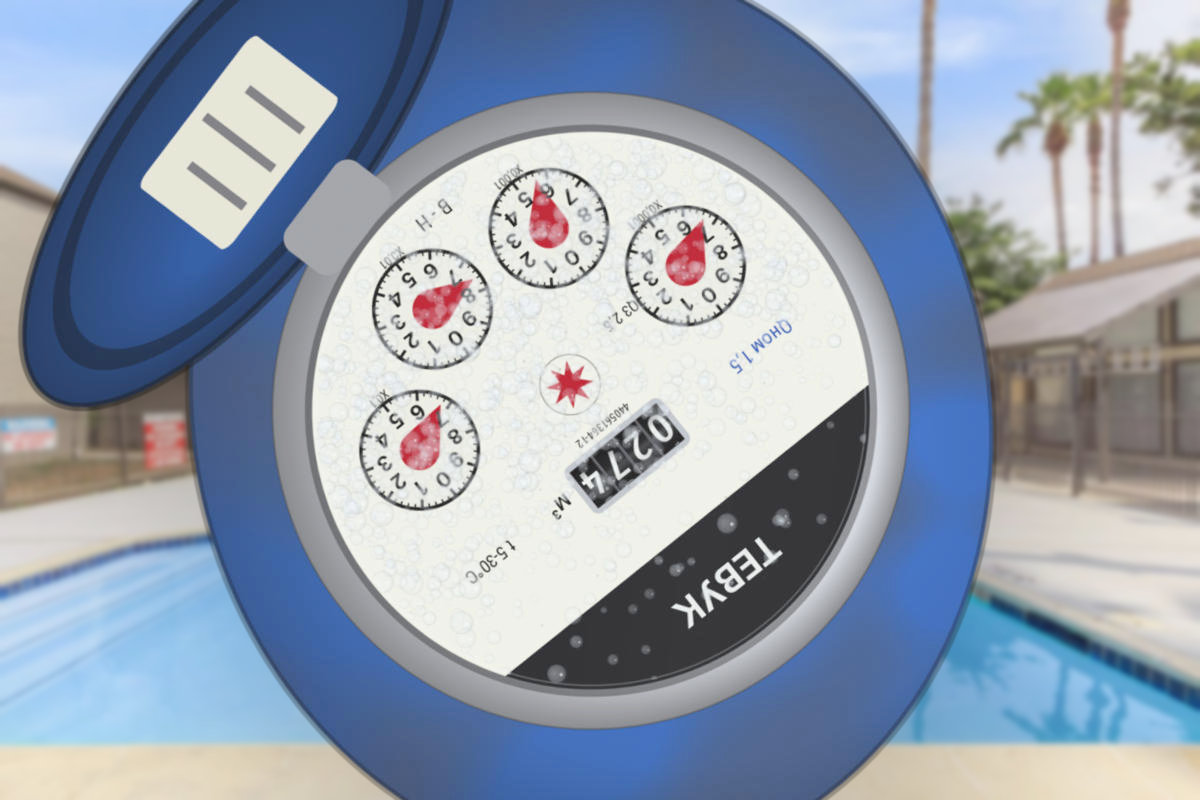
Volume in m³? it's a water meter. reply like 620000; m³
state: 274.6756; m³
